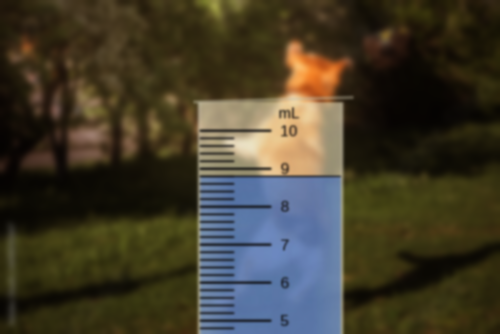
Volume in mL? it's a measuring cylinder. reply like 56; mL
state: 8.8; mL
